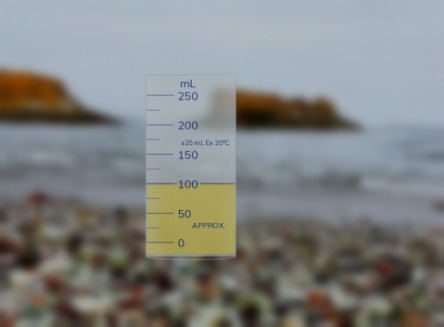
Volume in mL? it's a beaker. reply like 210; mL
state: 100; mL
